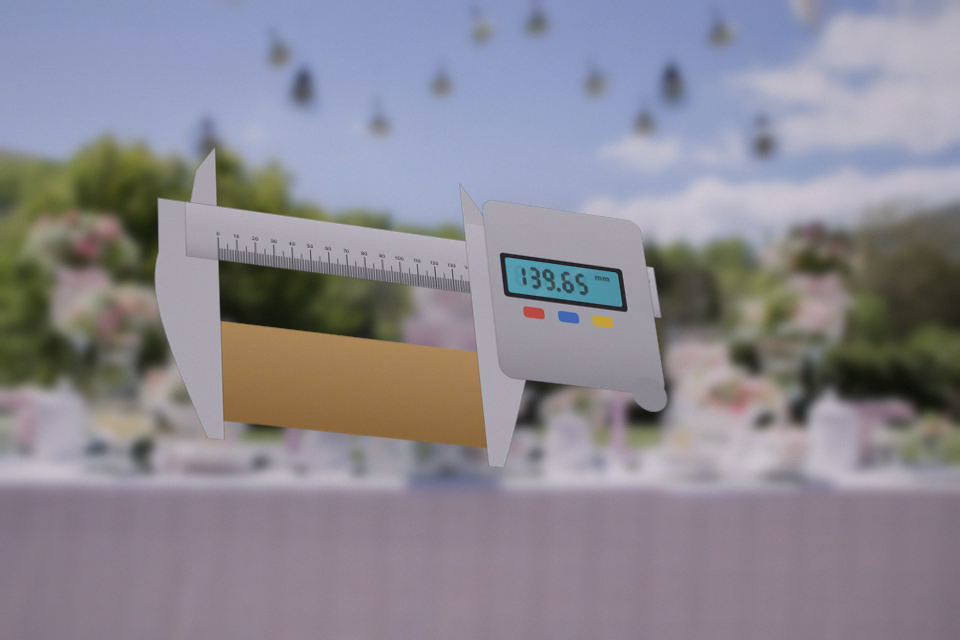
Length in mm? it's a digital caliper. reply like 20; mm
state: 139.65; mm
